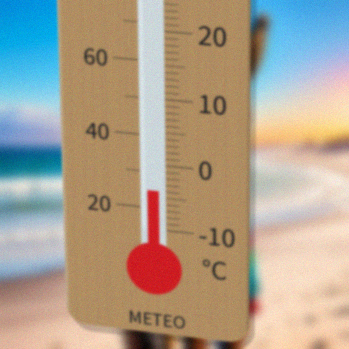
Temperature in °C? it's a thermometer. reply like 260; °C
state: -4; °C
